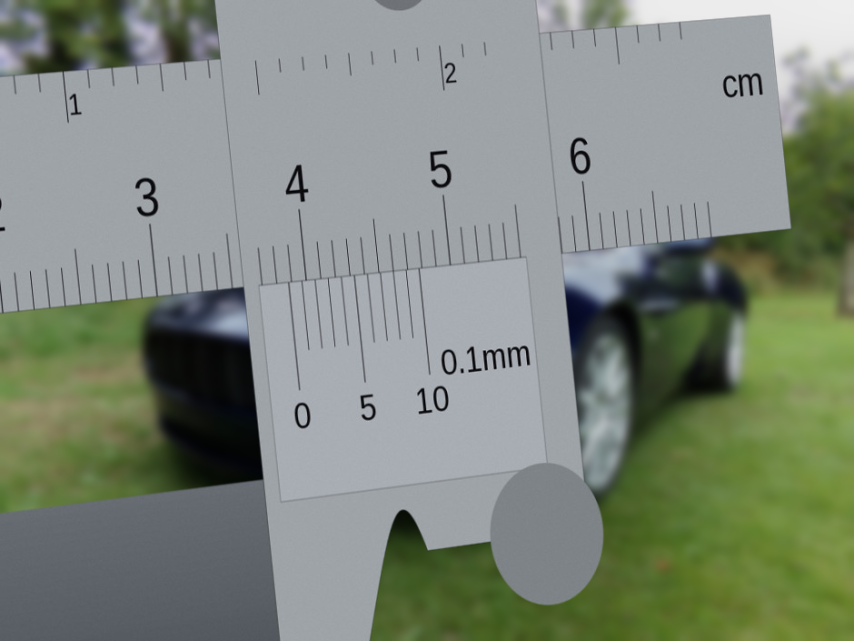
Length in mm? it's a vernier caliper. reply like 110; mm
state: 38.8; mm
